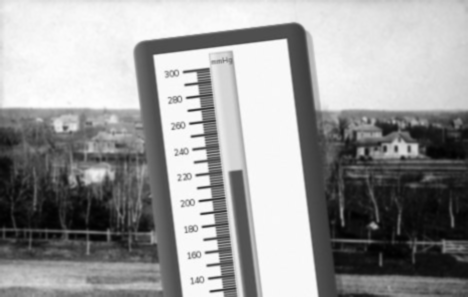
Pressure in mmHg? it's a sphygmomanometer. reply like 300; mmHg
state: 220; mmHg
